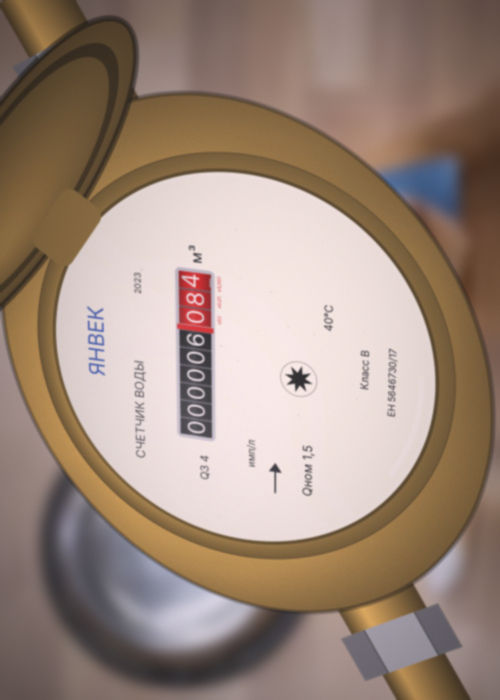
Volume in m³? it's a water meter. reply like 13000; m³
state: 6.084; m³
